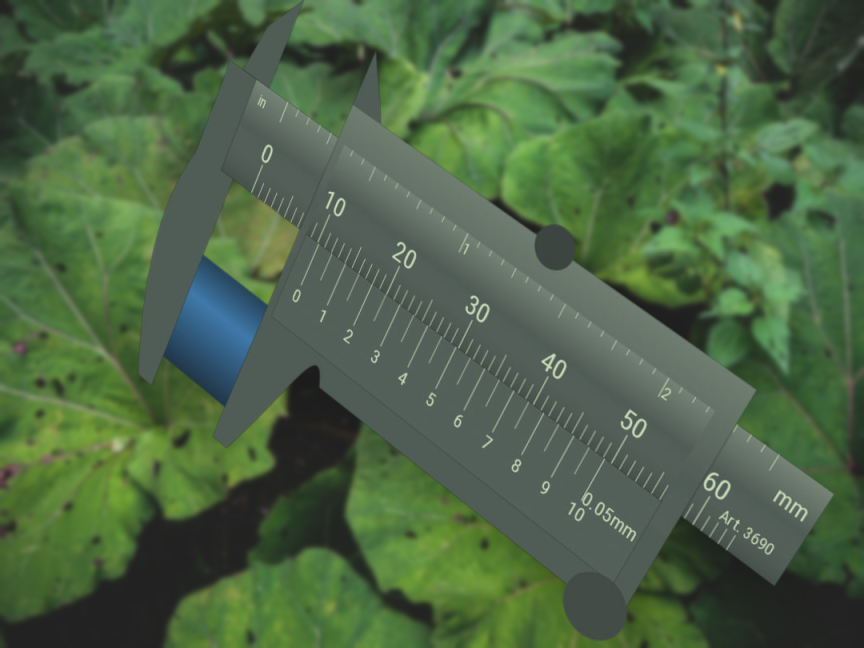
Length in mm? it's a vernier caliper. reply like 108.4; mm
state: 10.2; mm
